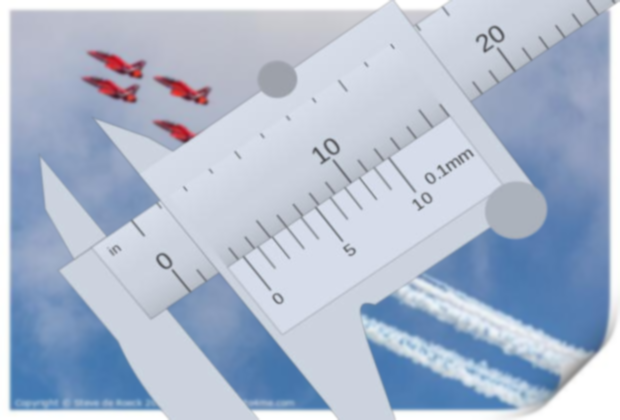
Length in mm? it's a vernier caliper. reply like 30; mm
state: 3.3; mm
